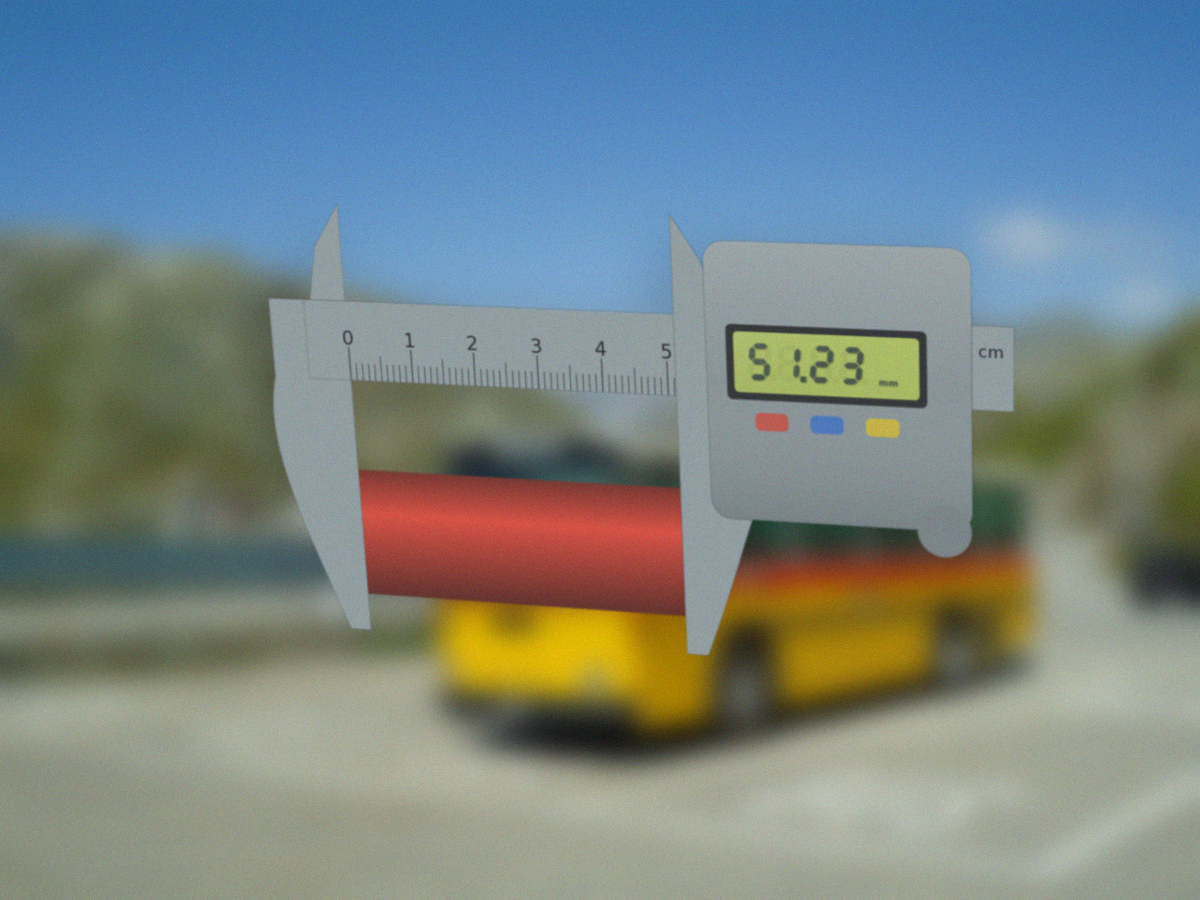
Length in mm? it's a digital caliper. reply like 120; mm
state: 51.23; mm
